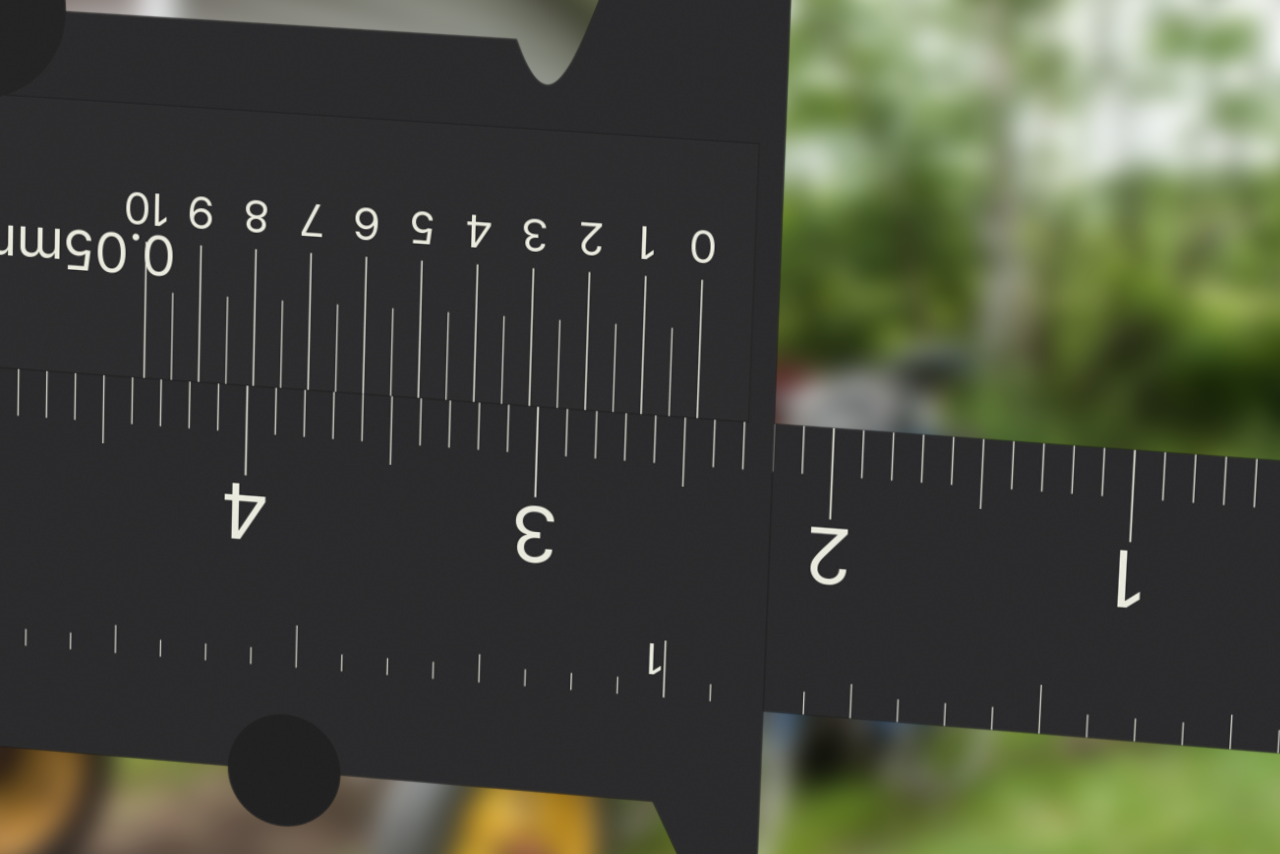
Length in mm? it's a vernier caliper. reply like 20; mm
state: 24.60; mm
